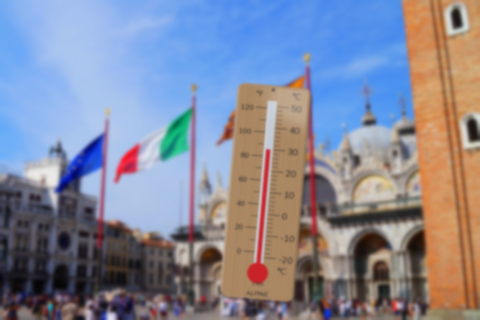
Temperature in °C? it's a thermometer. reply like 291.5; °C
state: 30; °C
